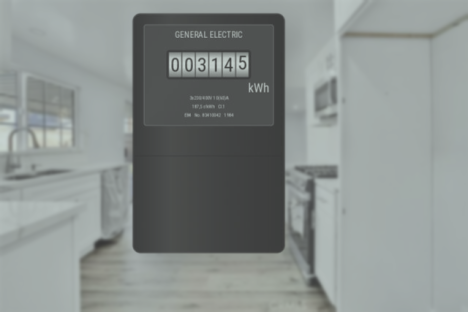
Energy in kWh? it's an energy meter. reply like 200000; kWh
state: 3145; kWh
